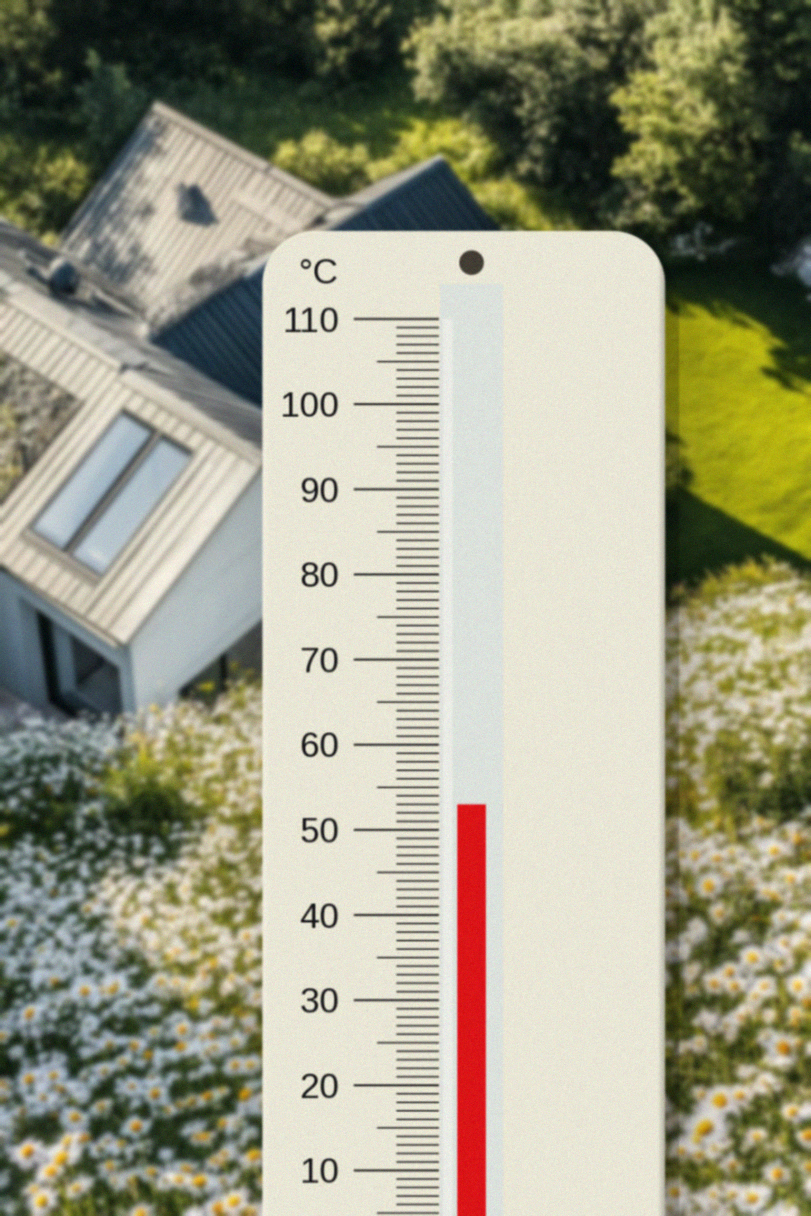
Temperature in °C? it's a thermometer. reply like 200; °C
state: 53; °C
